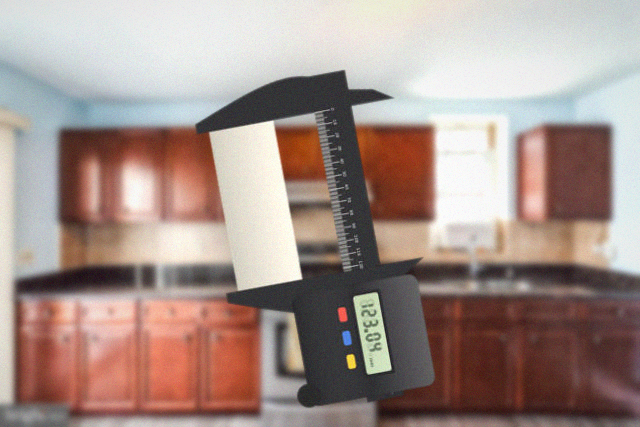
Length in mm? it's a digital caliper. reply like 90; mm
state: 123.04; mm
